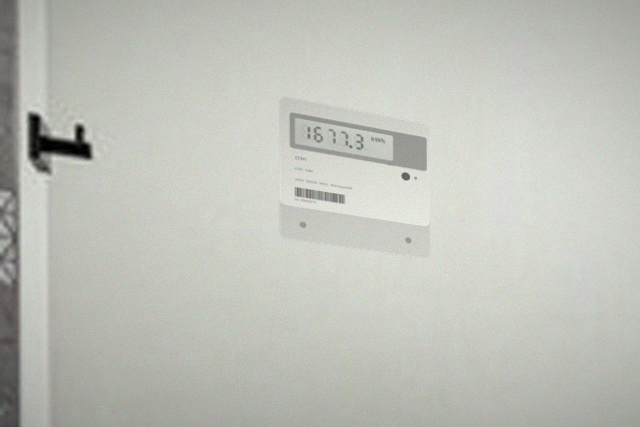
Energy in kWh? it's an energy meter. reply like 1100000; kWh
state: 1677.3; kWh
